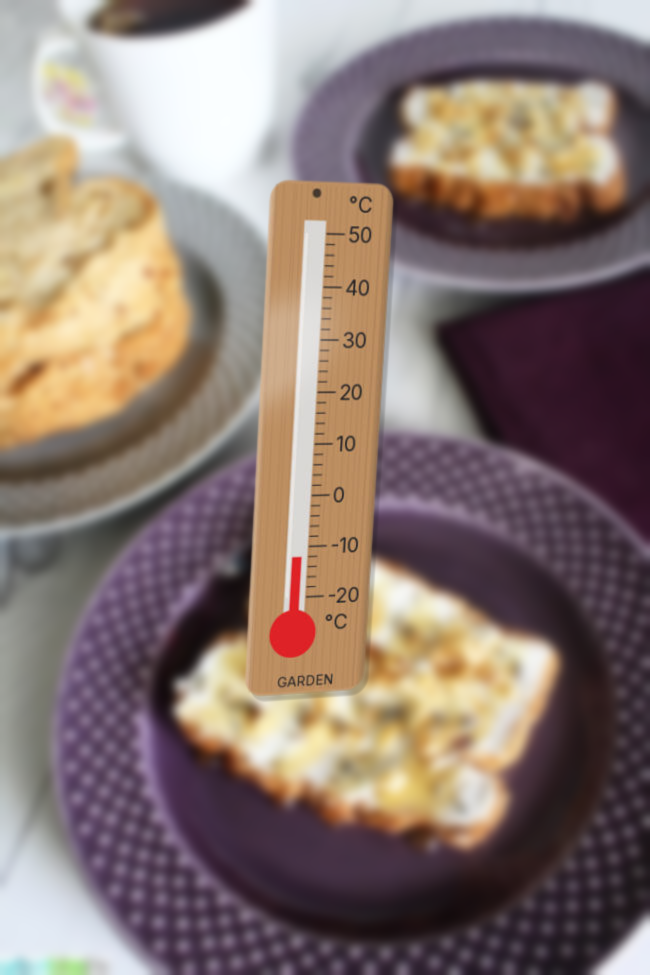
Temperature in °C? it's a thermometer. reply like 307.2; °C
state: -12; °C
